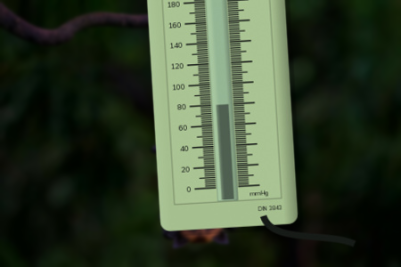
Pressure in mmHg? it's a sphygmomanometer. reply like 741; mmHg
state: 80; mmHg
